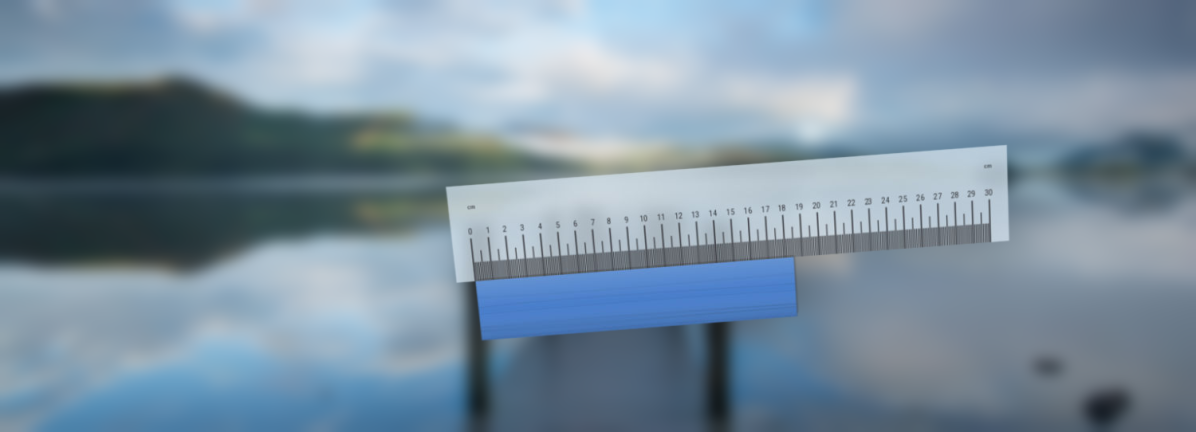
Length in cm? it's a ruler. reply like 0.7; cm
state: 18.5; cm
